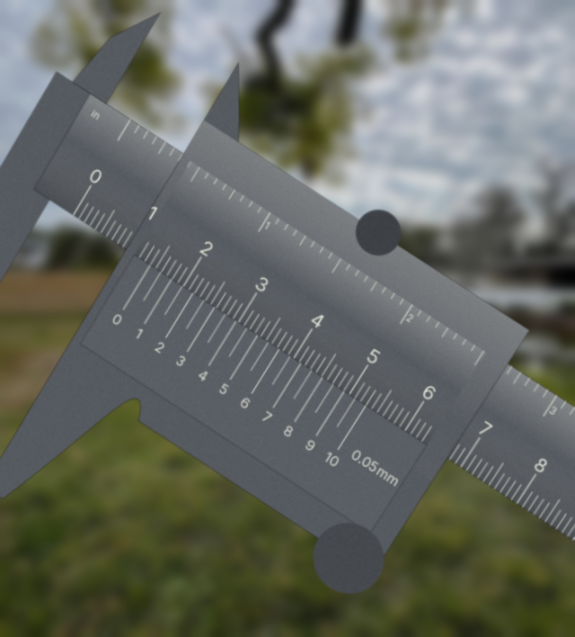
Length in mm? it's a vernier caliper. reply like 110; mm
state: 14.0; mm
